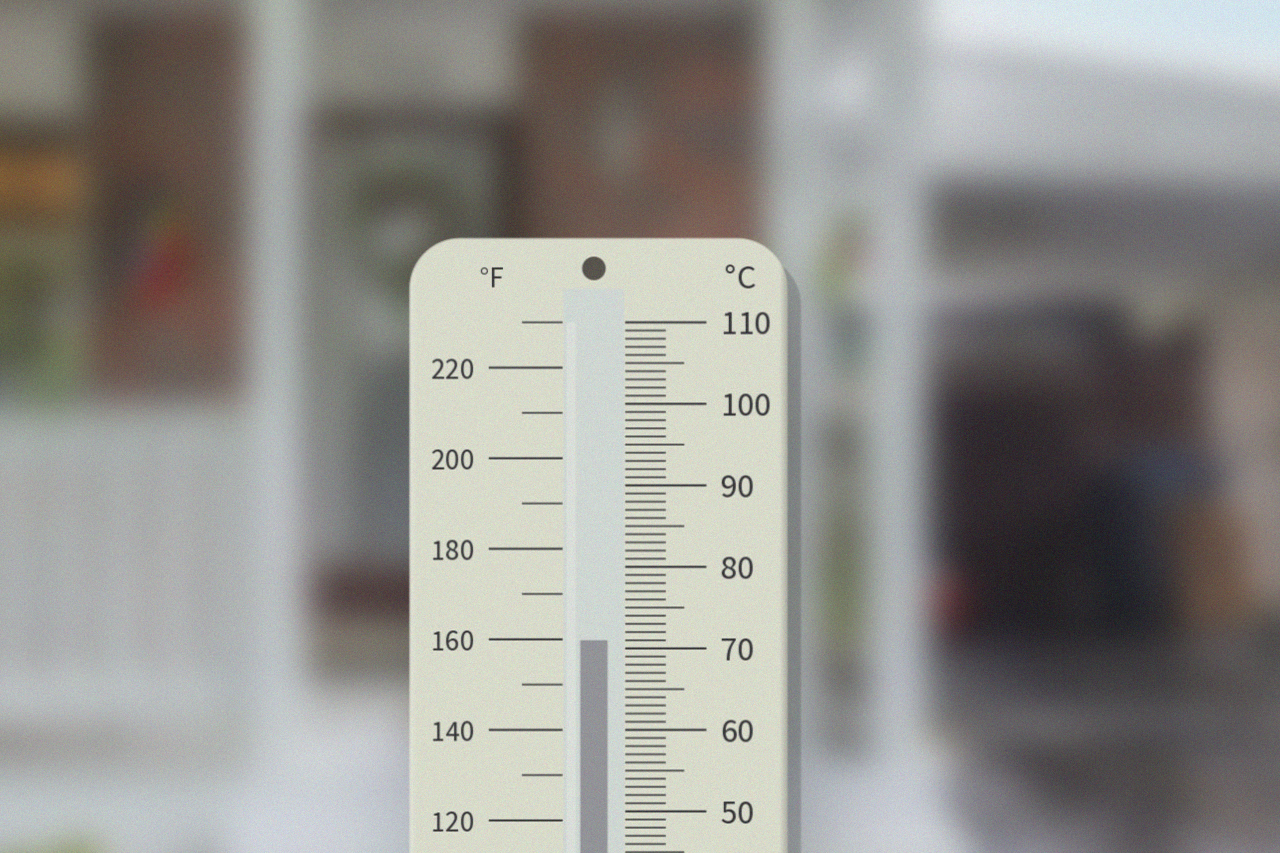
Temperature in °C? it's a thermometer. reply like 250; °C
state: 71; °C
